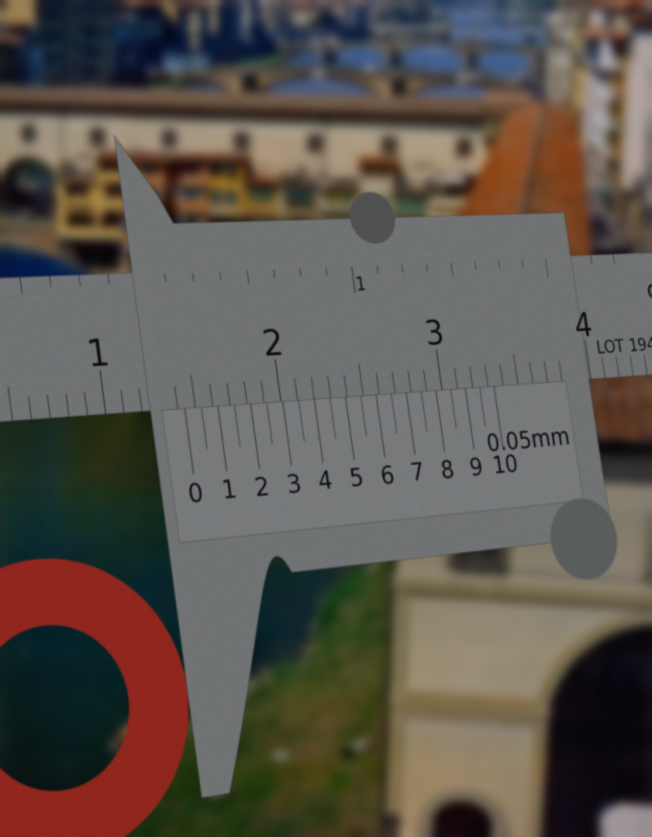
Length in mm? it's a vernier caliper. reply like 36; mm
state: 14.4; mm
